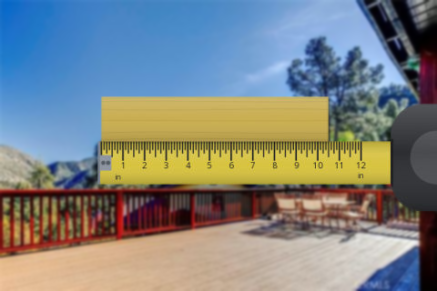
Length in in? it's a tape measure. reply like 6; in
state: 10.5; in
